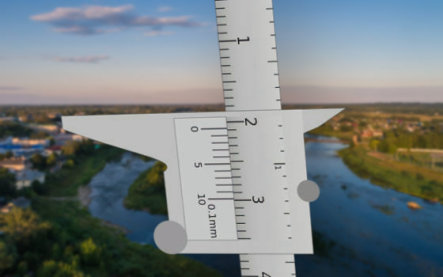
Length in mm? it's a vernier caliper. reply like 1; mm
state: 20.8; mm
